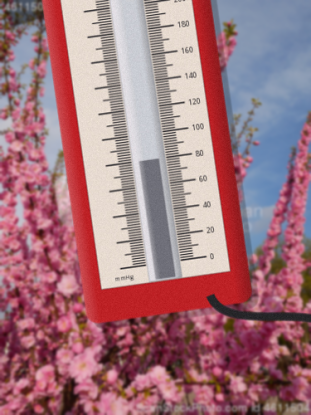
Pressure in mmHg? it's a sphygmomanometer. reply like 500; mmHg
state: 80; mmHg
